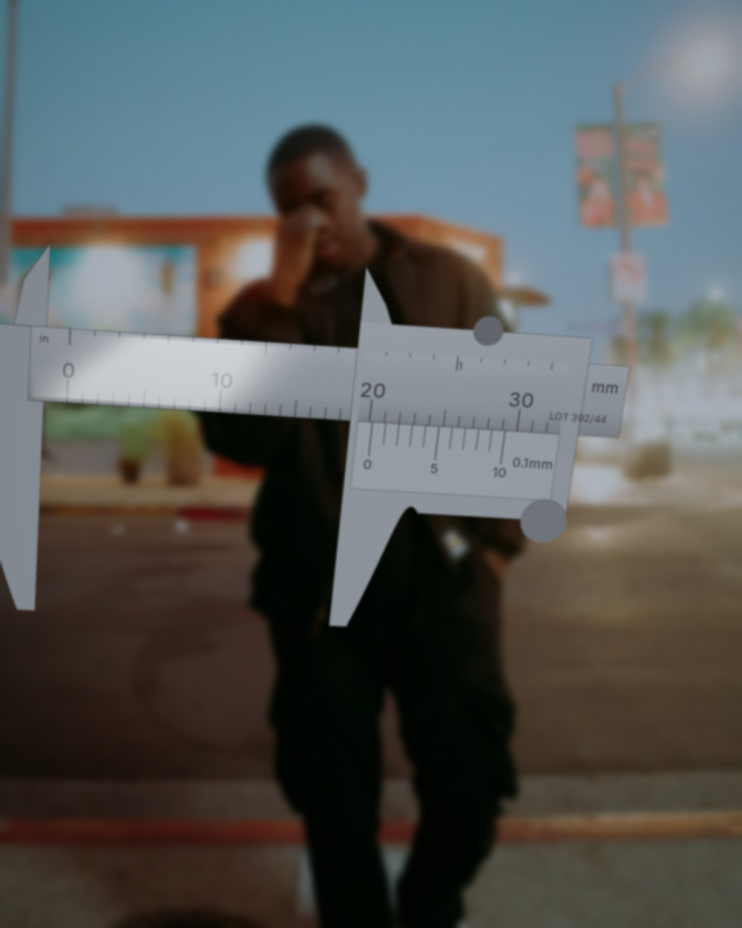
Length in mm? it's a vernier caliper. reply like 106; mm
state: 20.2; mm
